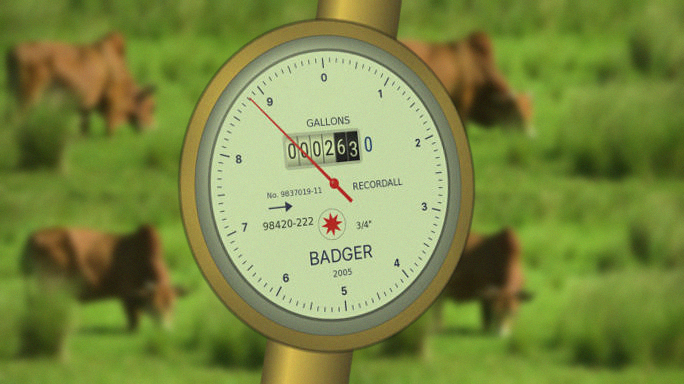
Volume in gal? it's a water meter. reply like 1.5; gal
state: 2628.8; gal
